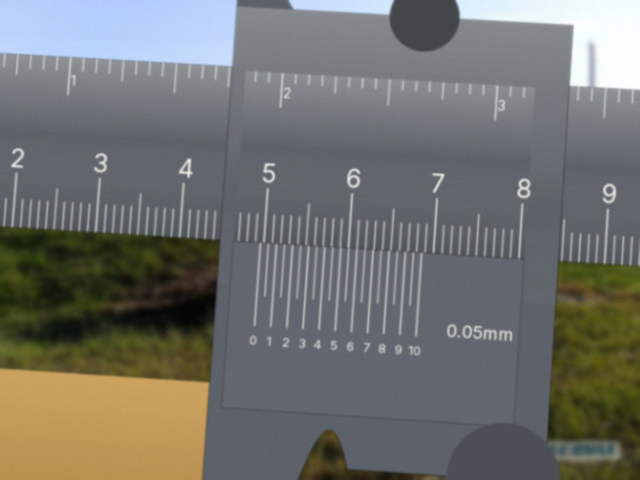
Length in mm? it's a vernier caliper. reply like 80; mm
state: 49.6; mm
